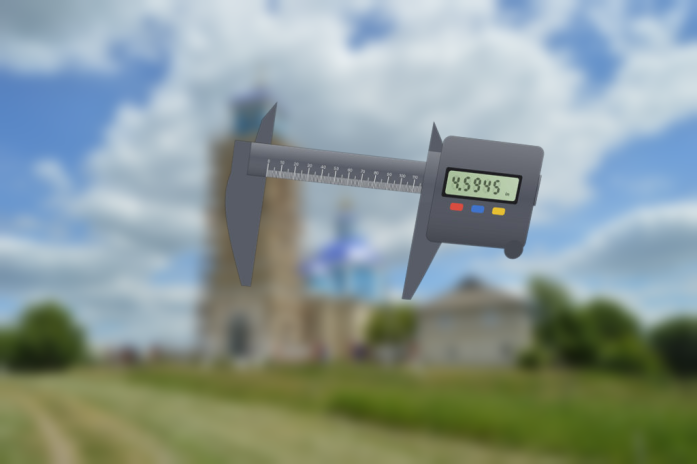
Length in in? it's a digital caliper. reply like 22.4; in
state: 4.5945; in
